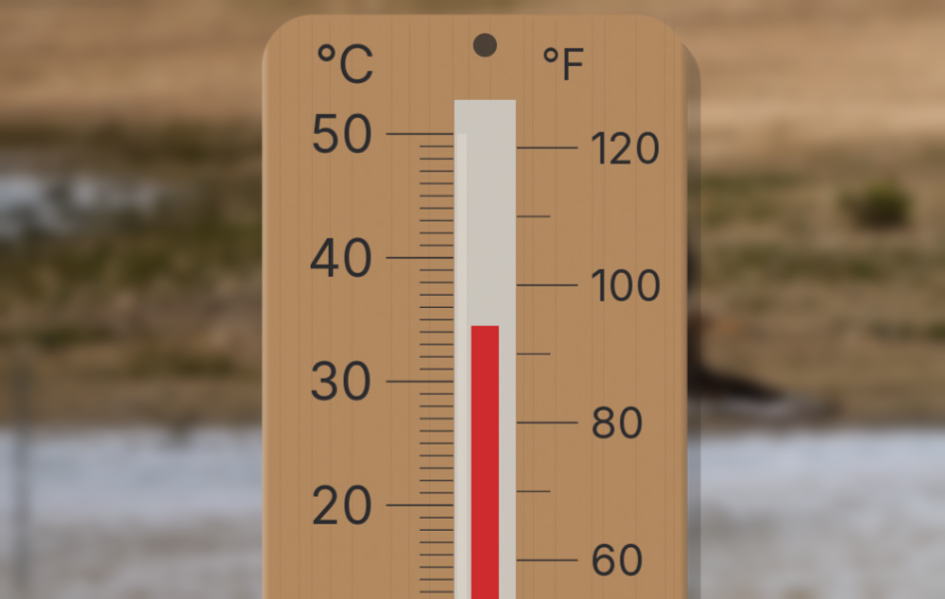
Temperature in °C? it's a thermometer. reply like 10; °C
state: 34.5; °C
